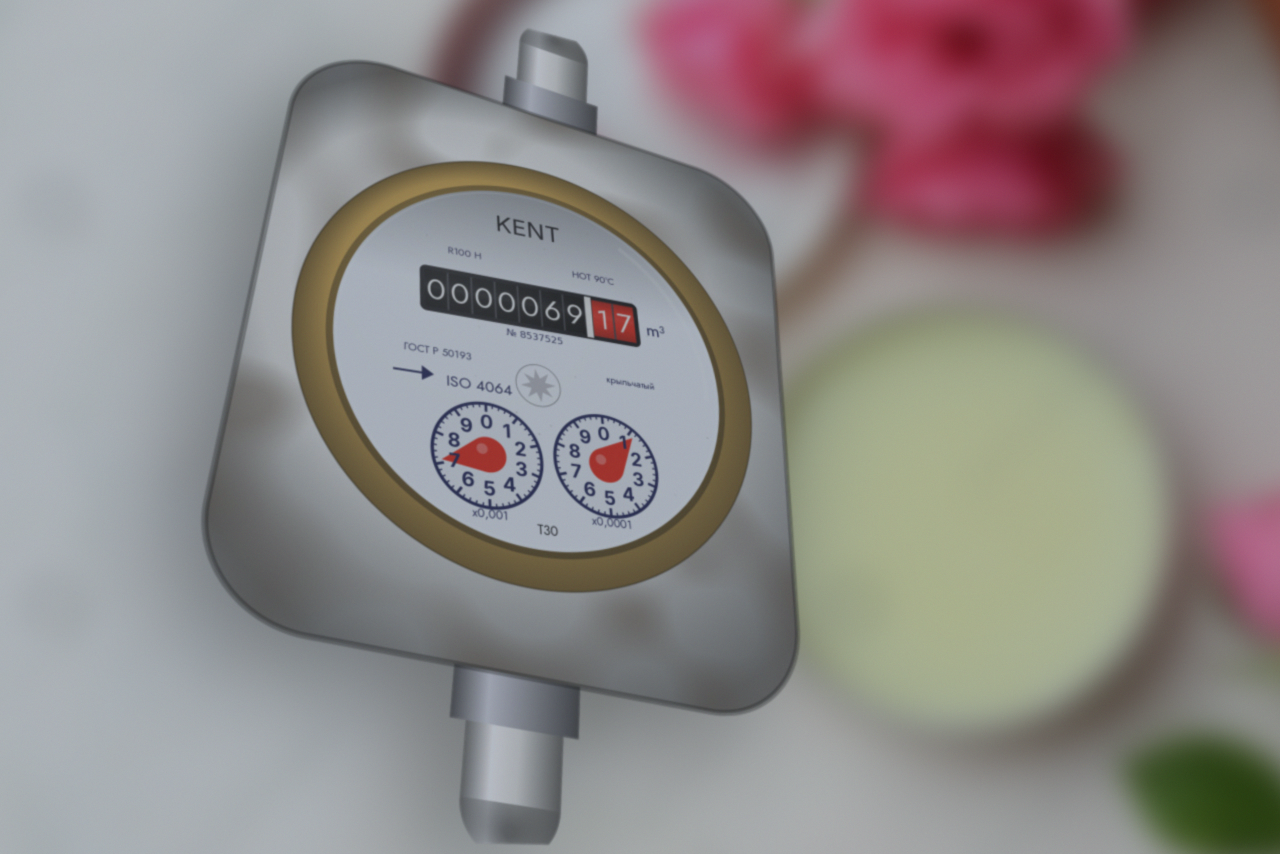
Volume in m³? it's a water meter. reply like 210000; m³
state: 69.1771; m³
